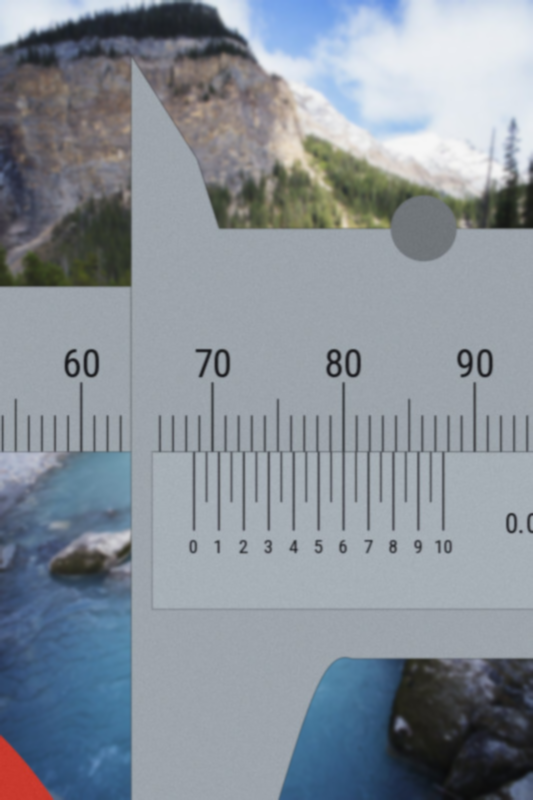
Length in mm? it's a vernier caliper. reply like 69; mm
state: 68.6; mm
